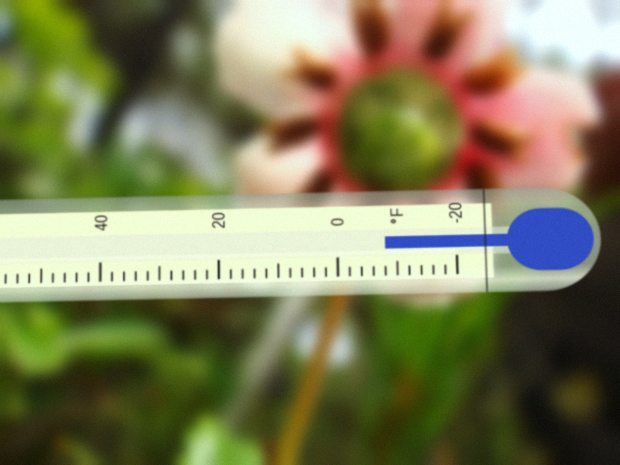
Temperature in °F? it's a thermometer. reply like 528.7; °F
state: -8; °F
